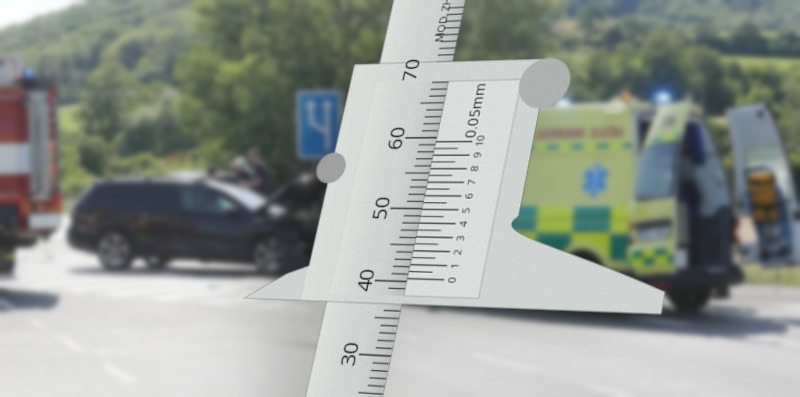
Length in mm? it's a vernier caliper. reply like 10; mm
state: 40.4; mm
